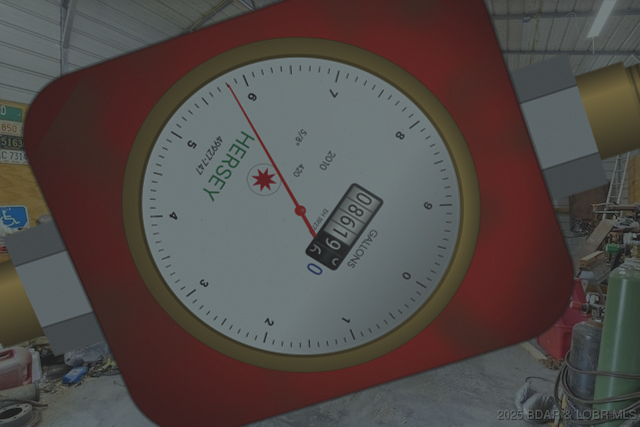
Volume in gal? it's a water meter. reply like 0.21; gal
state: 861955.8; gal
